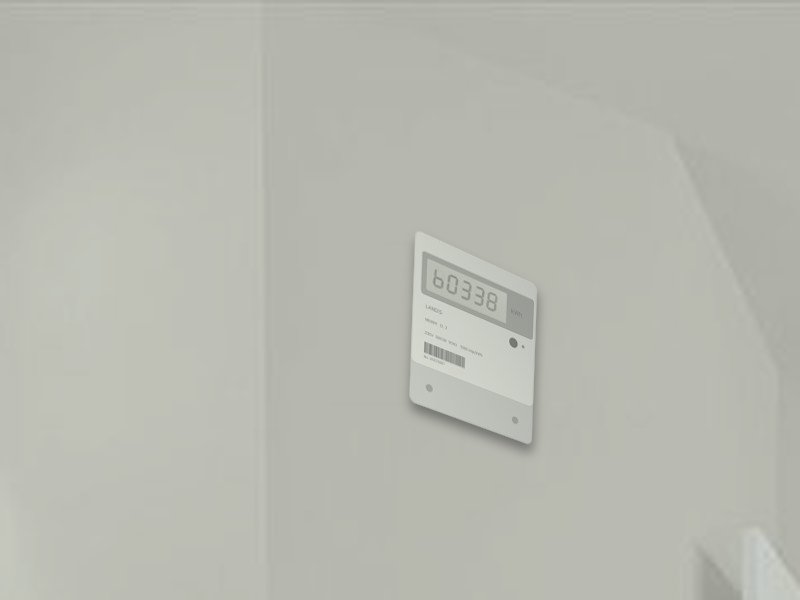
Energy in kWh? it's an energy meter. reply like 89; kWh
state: 60338; kWh
